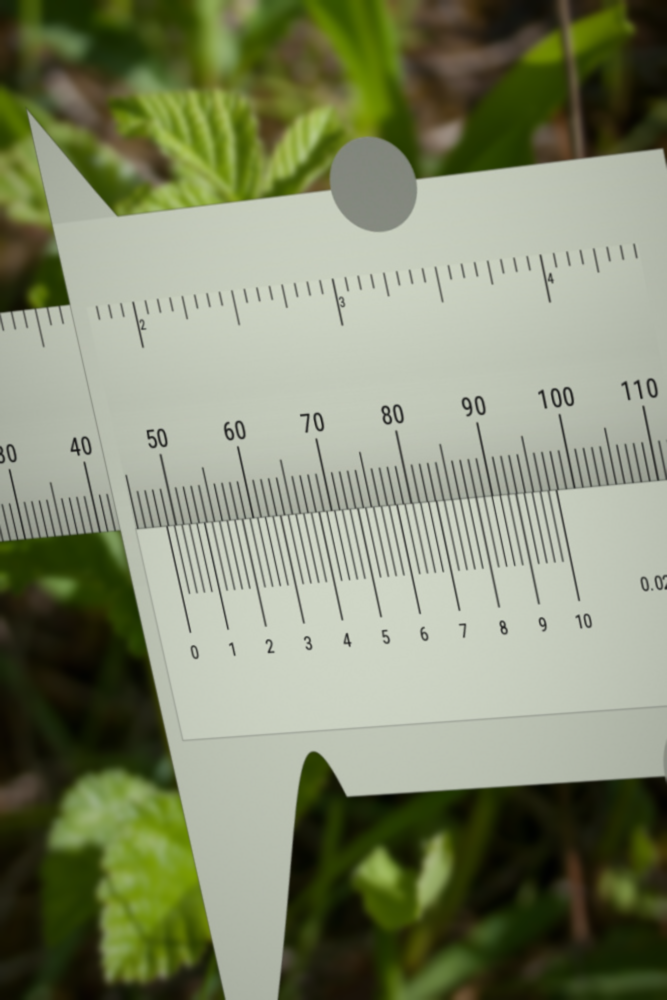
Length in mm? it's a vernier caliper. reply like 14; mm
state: 48.8; mm
